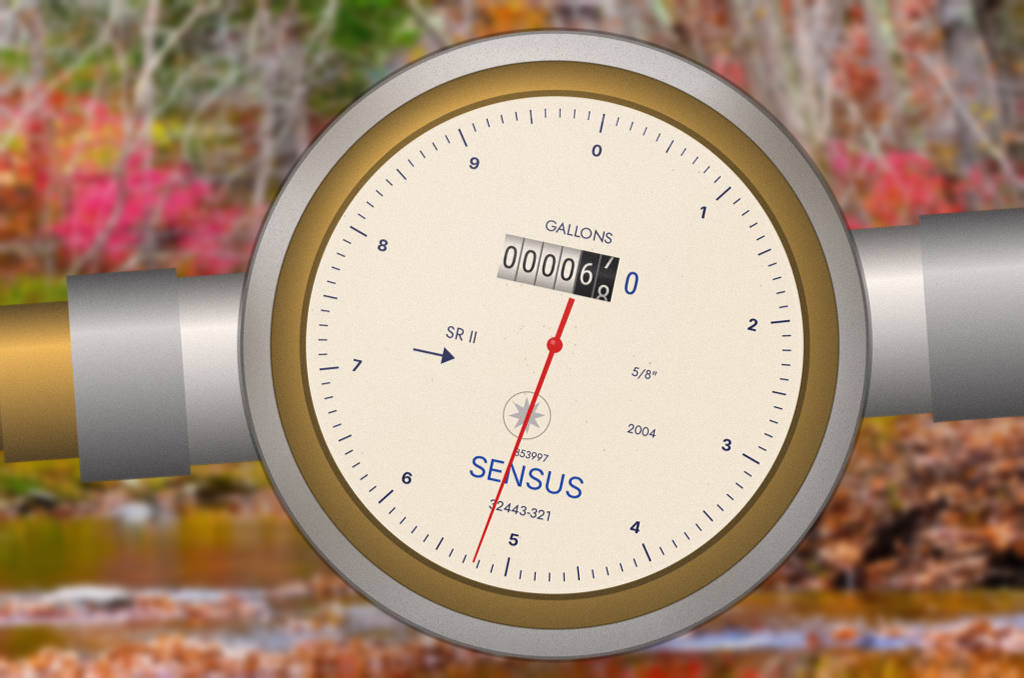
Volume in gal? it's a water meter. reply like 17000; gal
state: 675.2; gal
